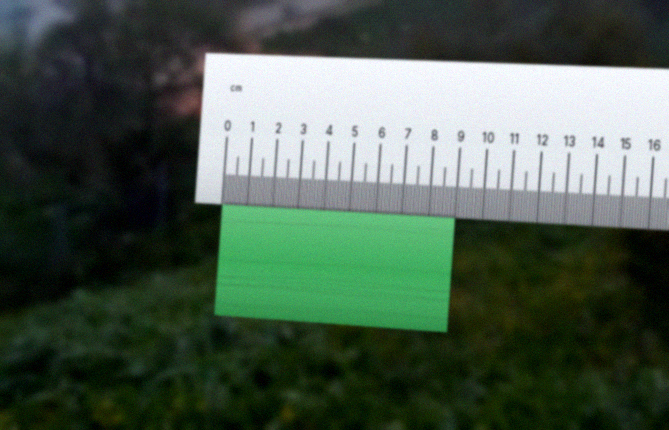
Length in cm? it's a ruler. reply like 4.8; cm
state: 9; cm
